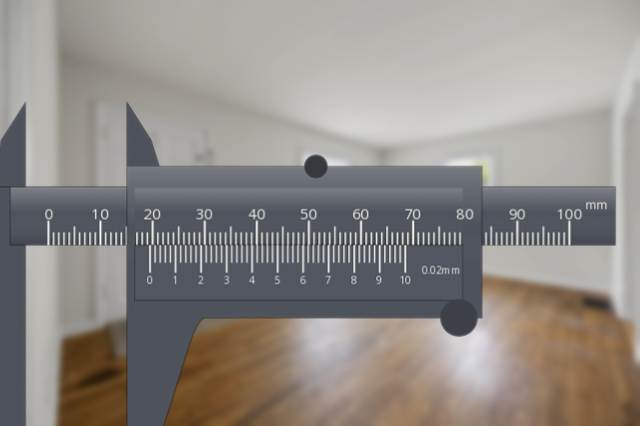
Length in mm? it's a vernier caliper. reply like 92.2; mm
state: 19.5; mm
